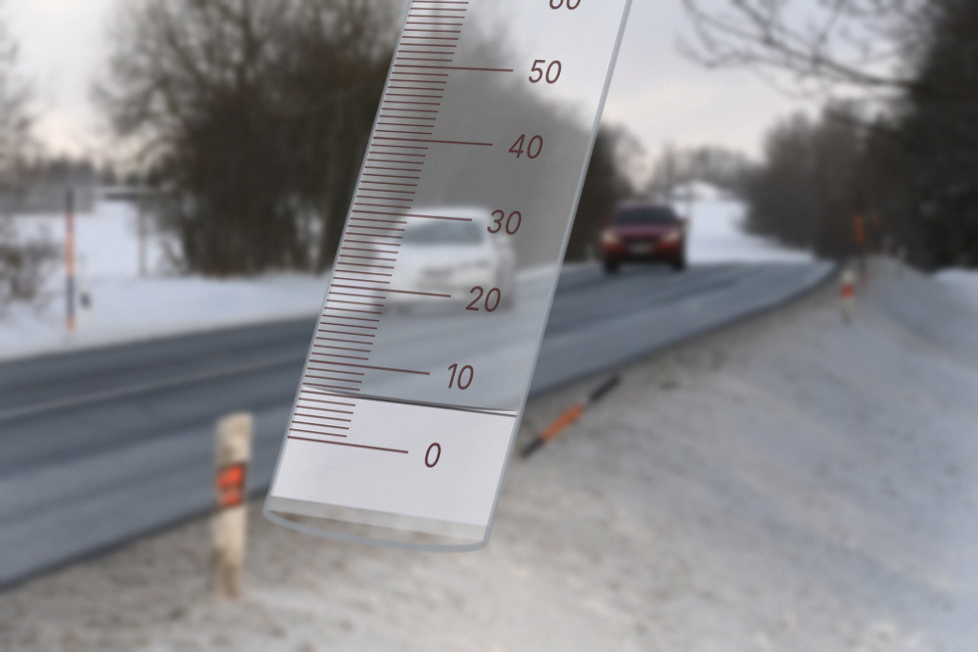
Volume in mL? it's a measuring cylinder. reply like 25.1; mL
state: 6; mL
